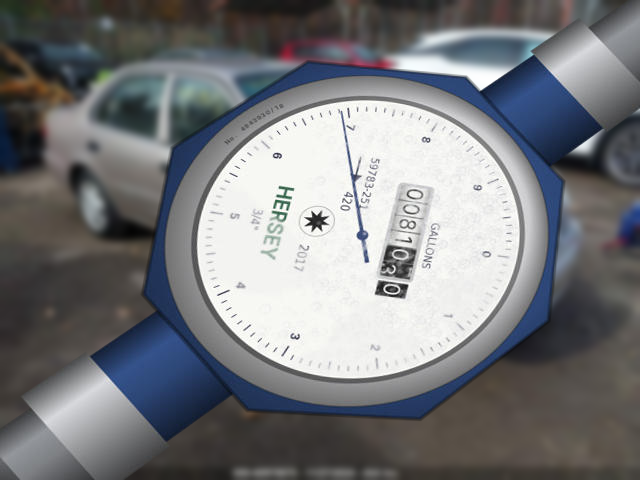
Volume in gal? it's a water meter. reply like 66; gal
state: 81026.9; gal
